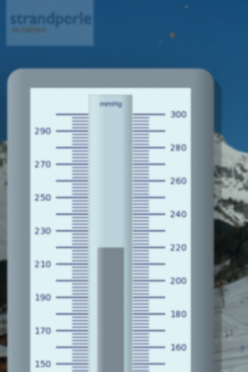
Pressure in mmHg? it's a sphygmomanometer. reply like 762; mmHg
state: 220; mmHg
